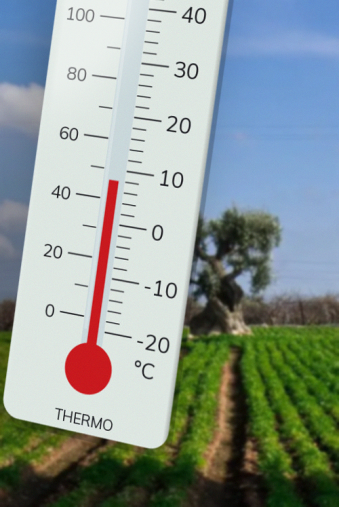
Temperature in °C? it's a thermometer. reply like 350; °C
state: 8; °C
